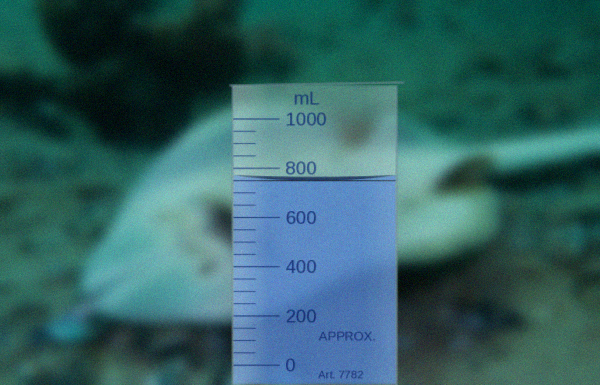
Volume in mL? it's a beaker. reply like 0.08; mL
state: 750; mL
